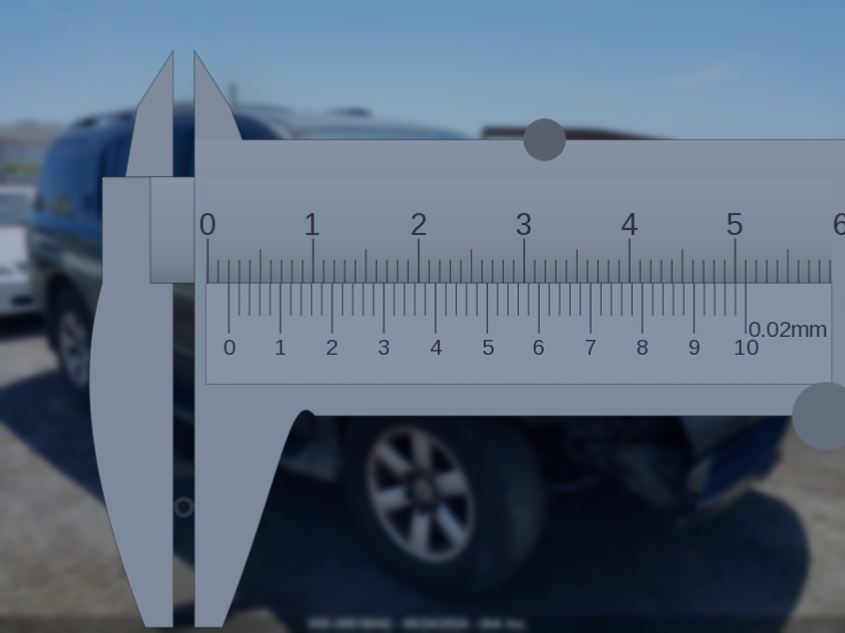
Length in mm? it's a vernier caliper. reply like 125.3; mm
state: 2.0; mm
